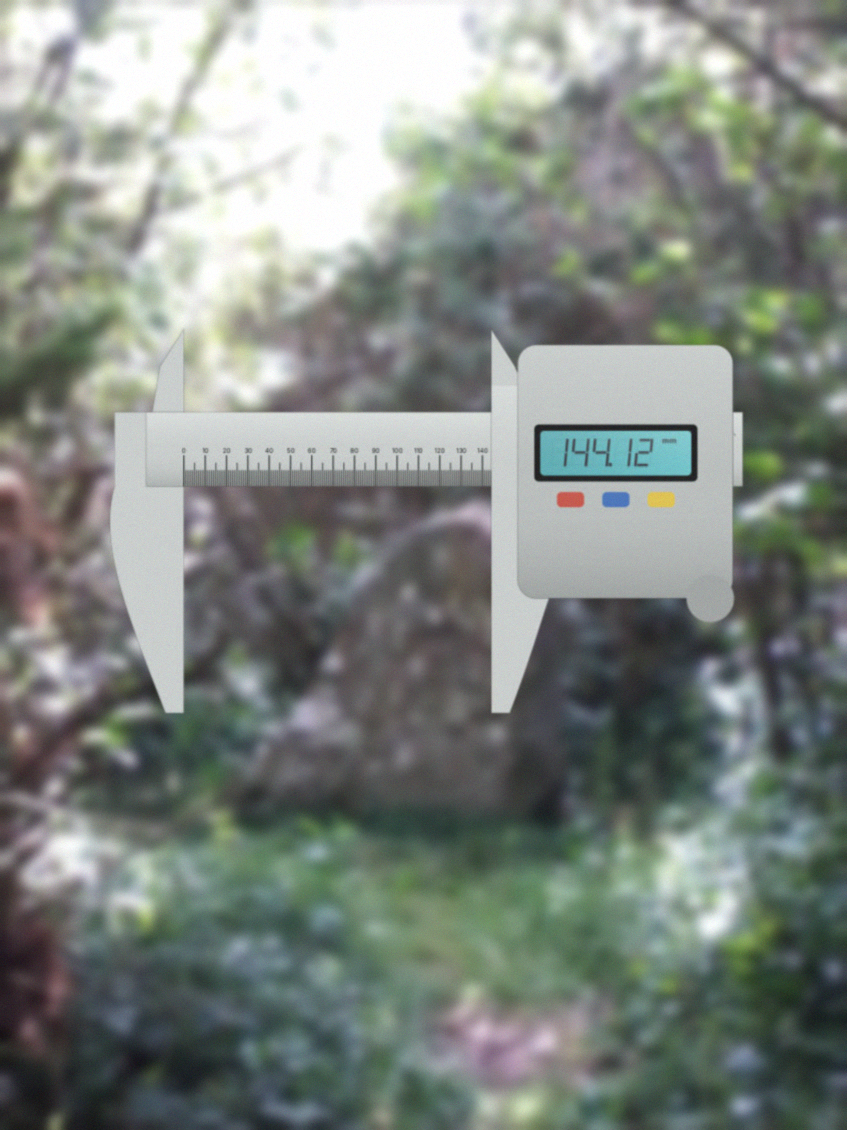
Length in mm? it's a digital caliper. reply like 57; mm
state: 144.12; mm
